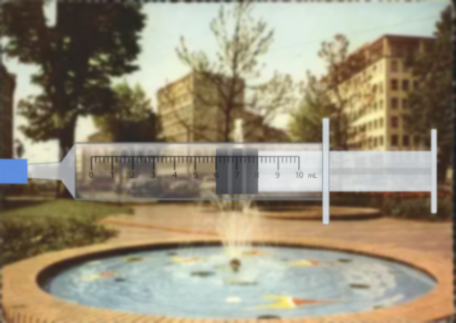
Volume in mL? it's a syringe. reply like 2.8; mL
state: 6; mL
